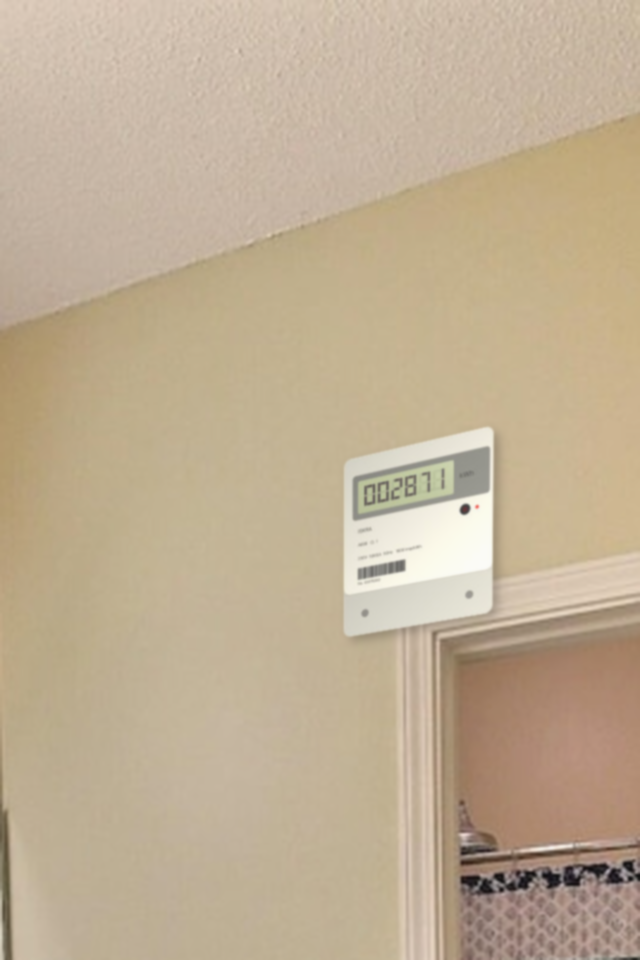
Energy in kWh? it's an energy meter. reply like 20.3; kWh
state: 2871; kWh
